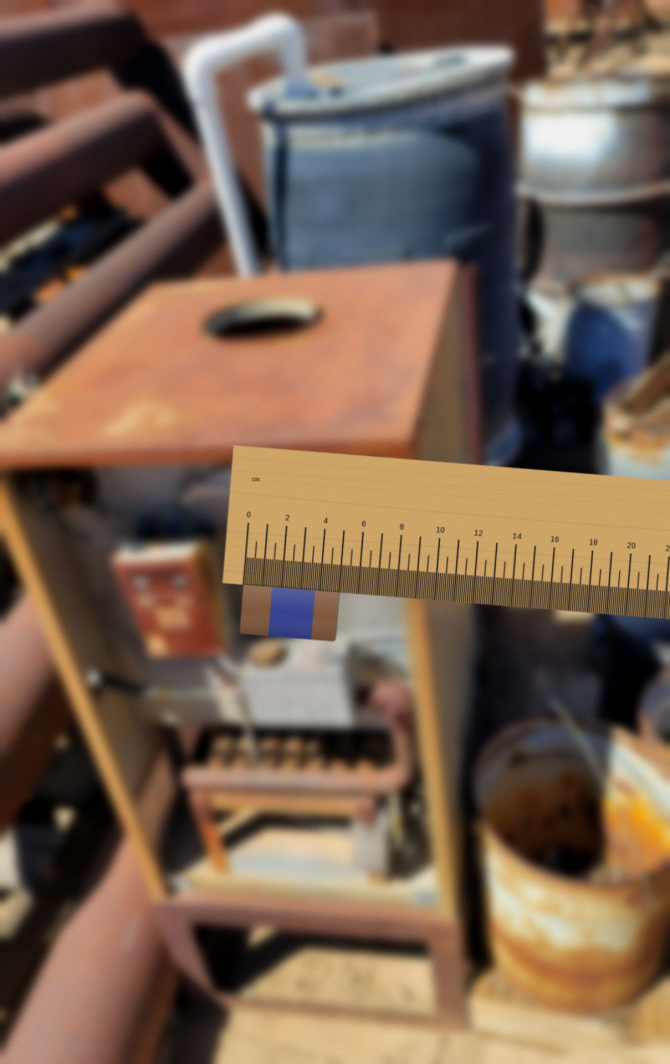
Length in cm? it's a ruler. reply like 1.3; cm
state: 5; cm
